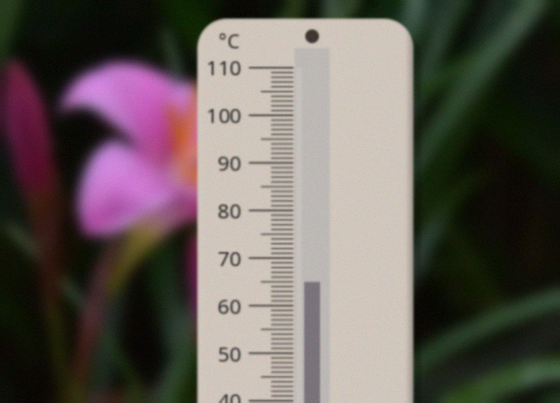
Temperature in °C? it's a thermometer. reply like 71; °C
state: 65; °C
